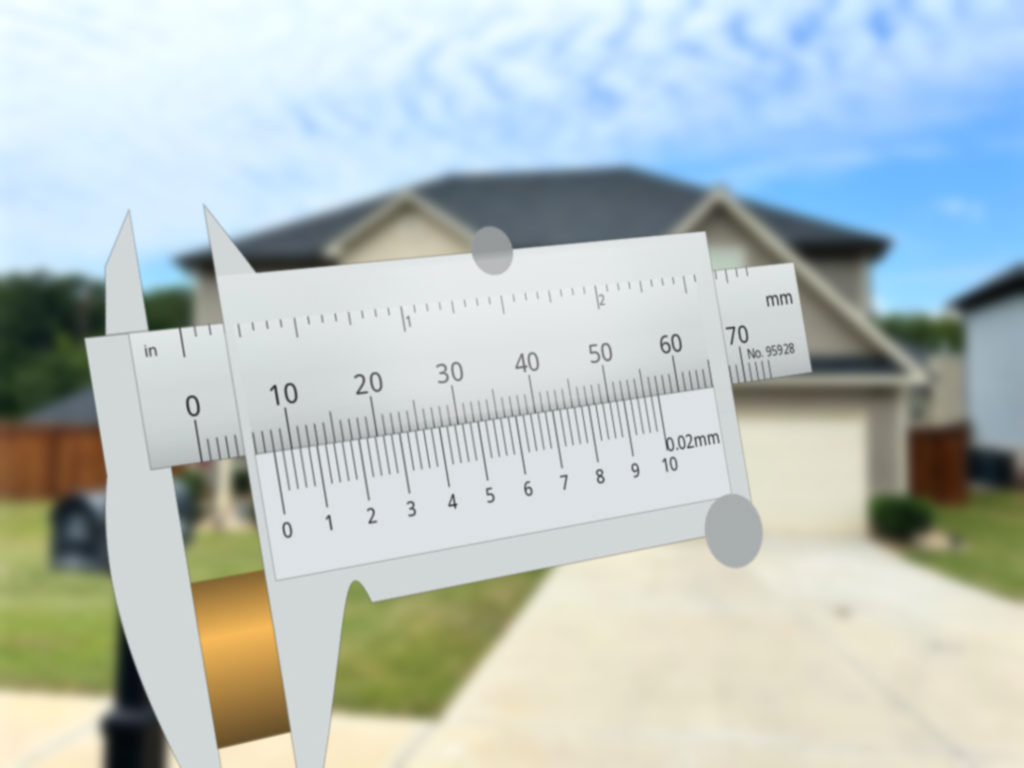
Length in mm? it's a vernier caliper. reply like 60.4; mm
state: 8.0; mm
